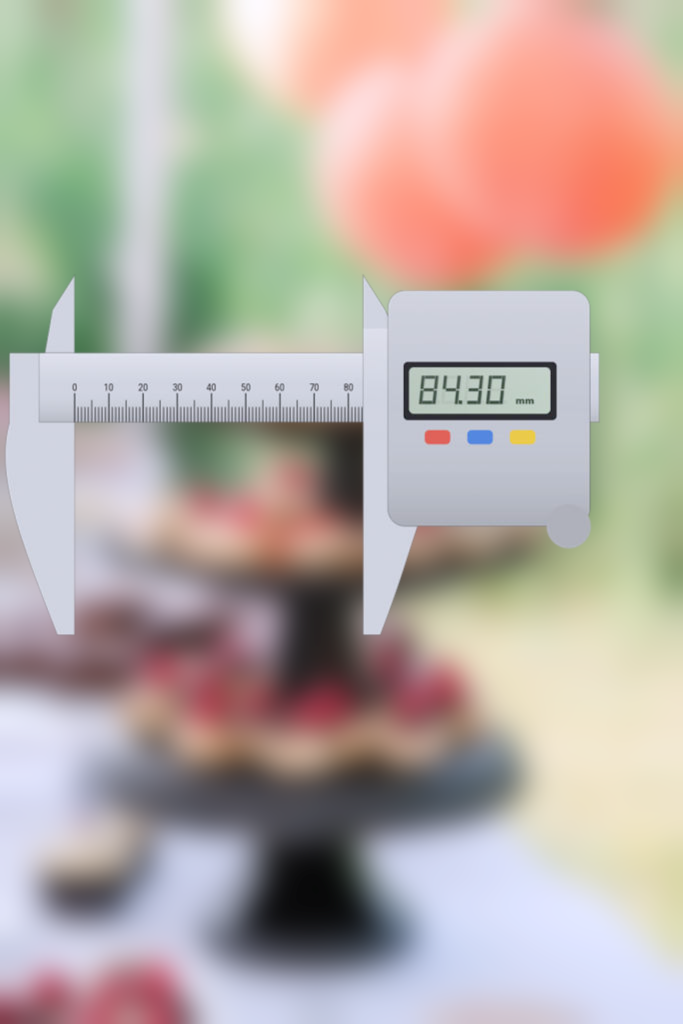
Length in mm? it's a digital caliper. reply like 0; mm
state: 84.30; mm
